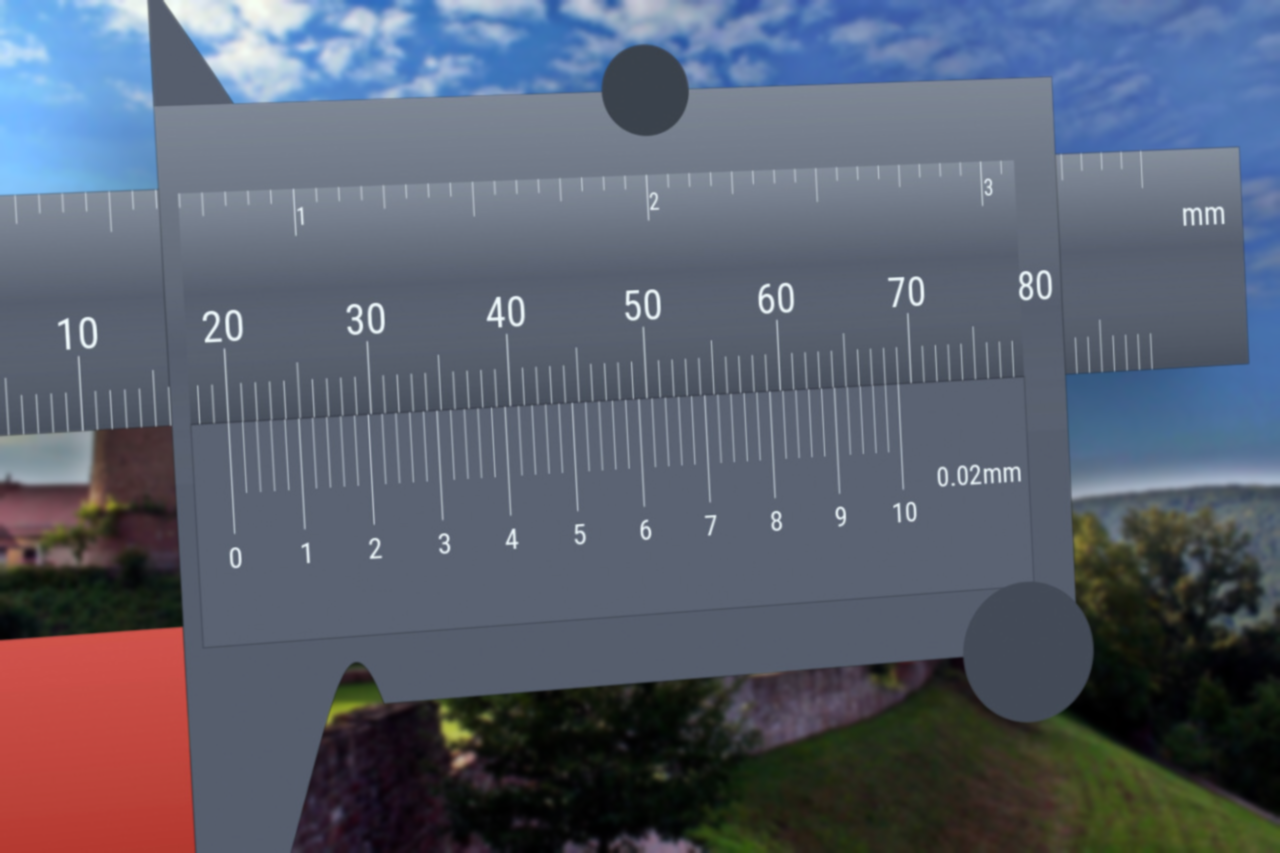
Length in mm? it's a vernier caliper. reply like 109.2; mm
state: 20.0; mm
